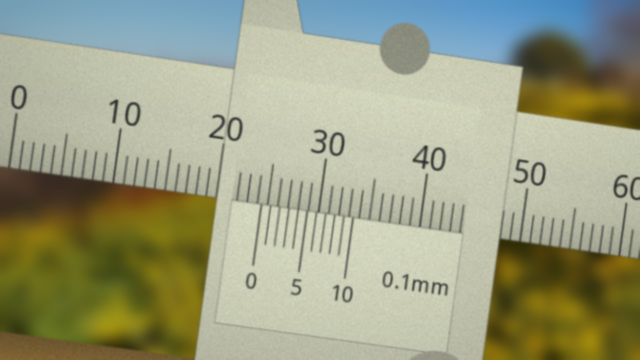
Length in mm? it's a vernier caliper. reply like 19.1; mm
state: 24.4; mm
